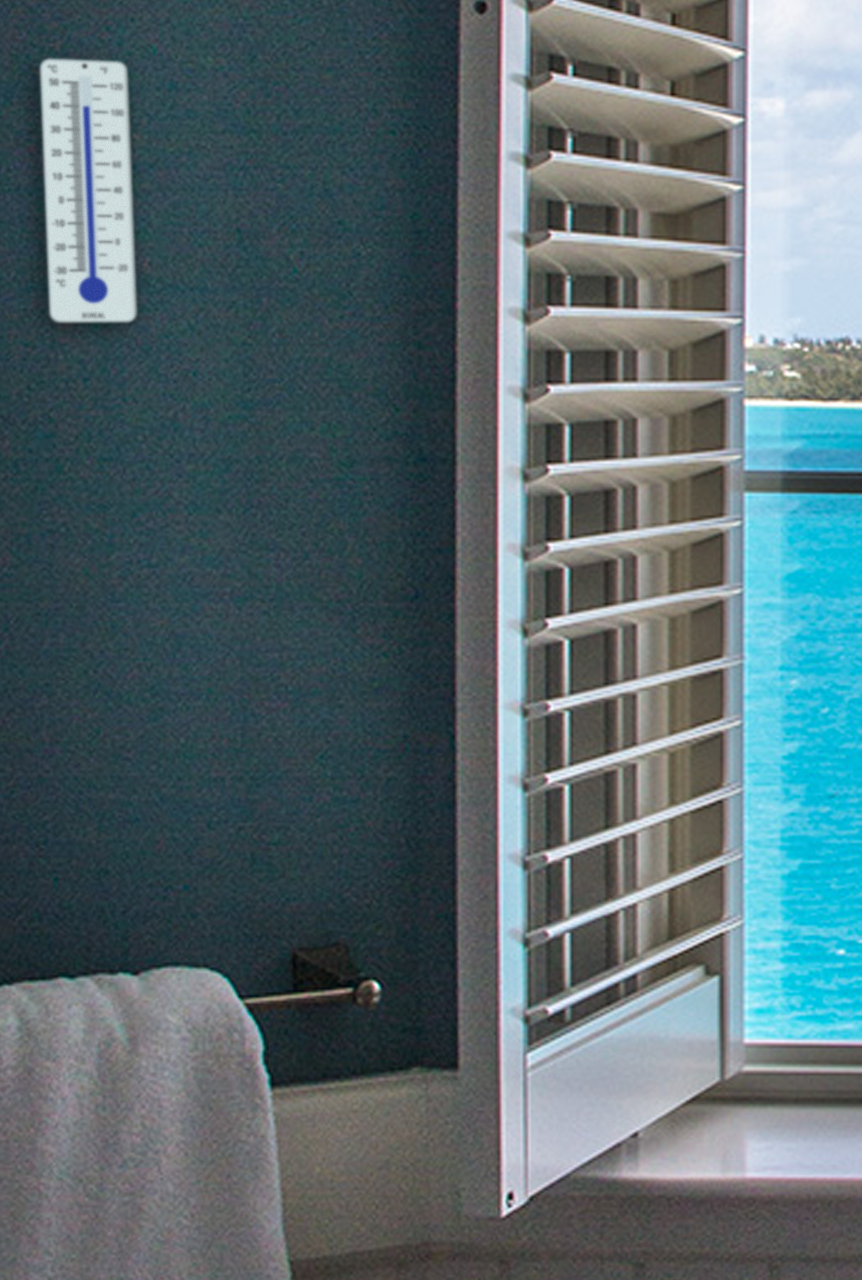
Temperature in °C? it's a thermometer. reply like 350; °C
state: 40; °C
